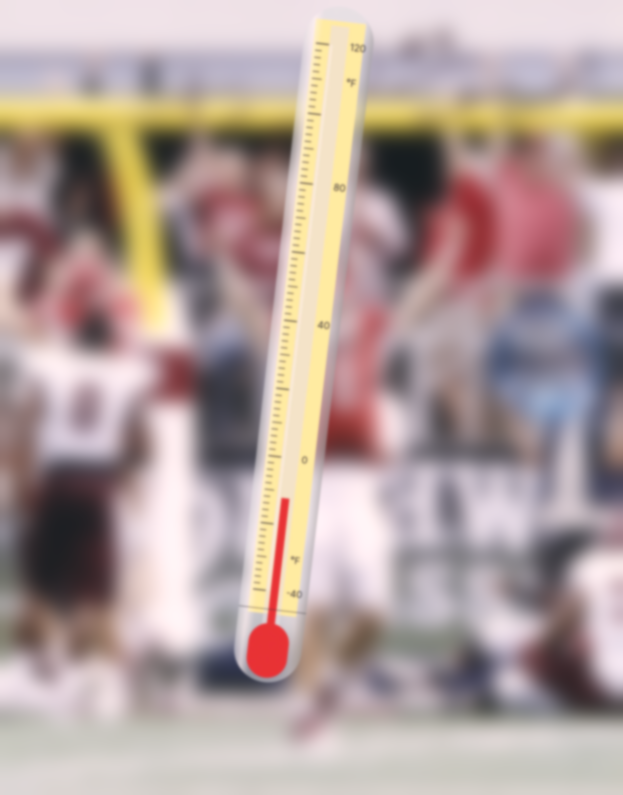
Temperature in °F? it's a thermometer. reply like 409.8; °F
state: -12; °F
